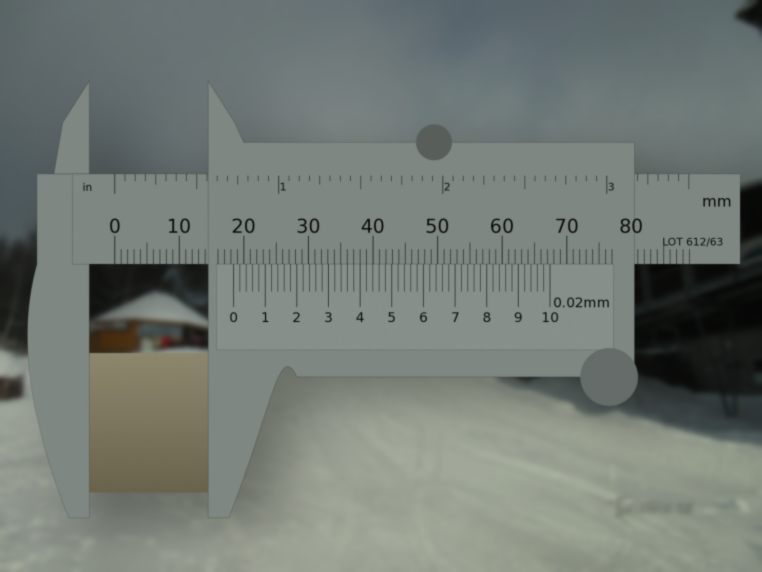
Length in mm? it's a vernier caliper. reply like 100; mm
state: 18.4; mm
